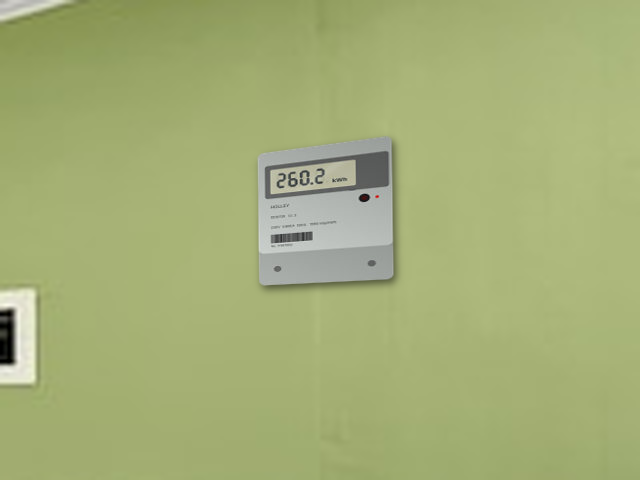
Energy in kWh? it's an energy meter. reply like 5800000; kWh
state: 260.2; kWh
